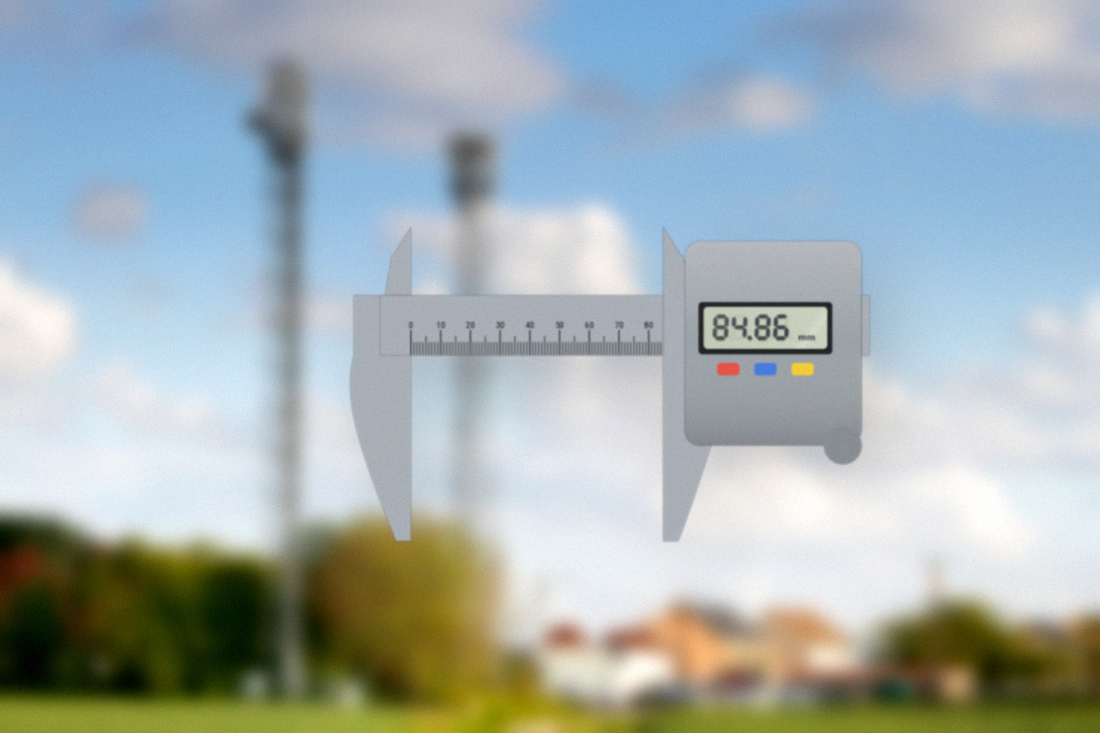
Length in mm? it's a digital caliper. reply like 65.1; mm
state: 84.86; mm
